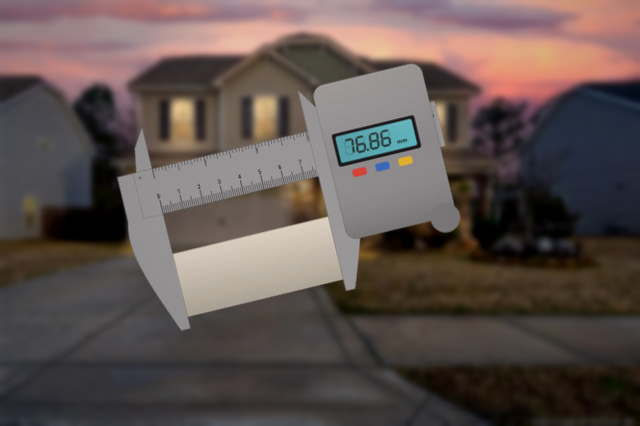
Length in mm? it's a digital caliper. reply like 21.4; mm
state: 76.86; mm
